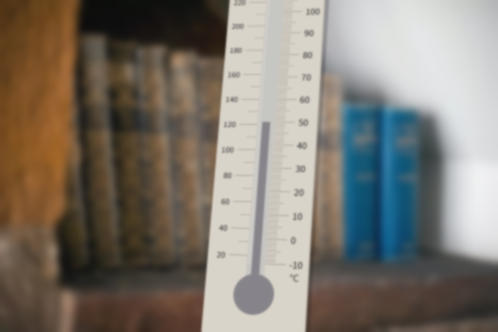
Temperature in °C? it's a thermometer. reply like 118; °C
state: 50; °C
